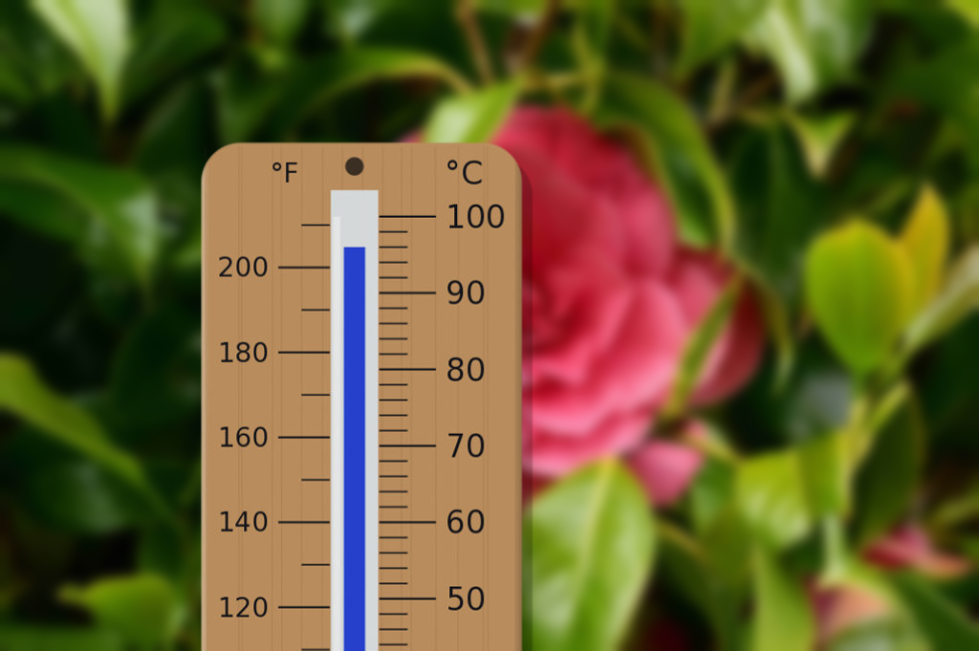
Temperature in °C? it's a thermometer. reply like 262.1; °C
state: 96; °C
